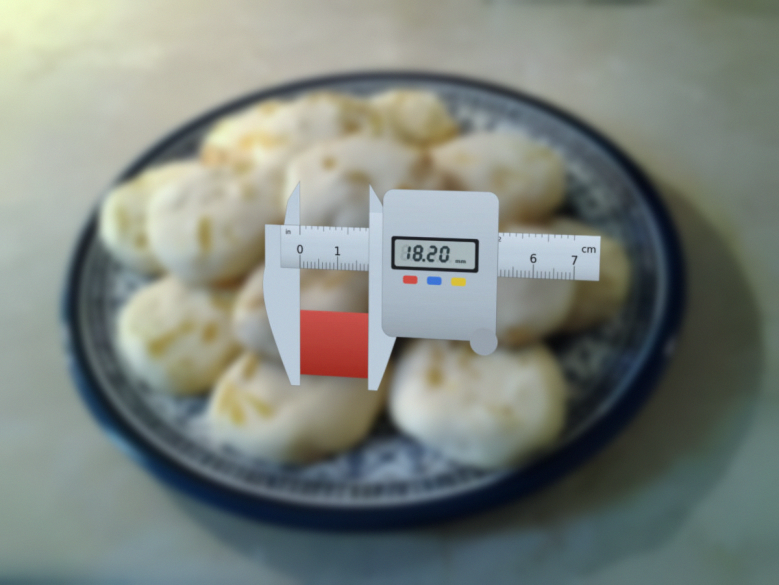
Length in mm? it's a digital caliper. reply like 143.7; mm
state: 18.20; mm
